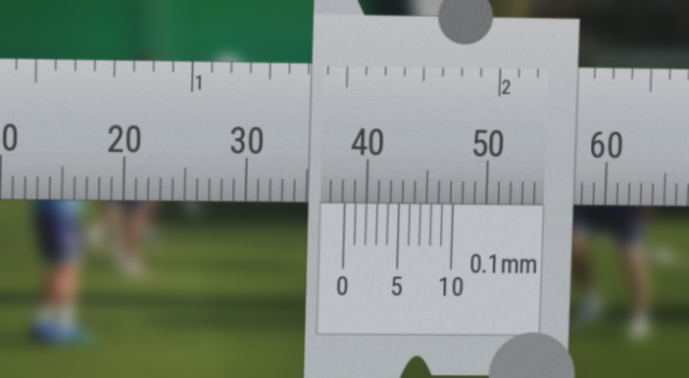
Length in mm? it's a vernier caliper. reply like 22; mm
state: 38.2; mm
